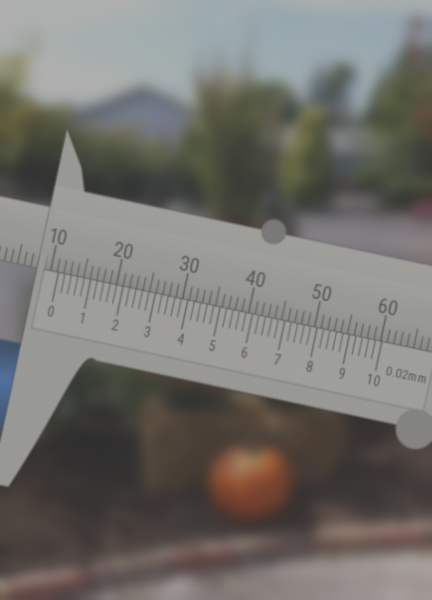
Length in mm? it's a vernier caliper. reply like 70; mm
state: 11.2; mm
